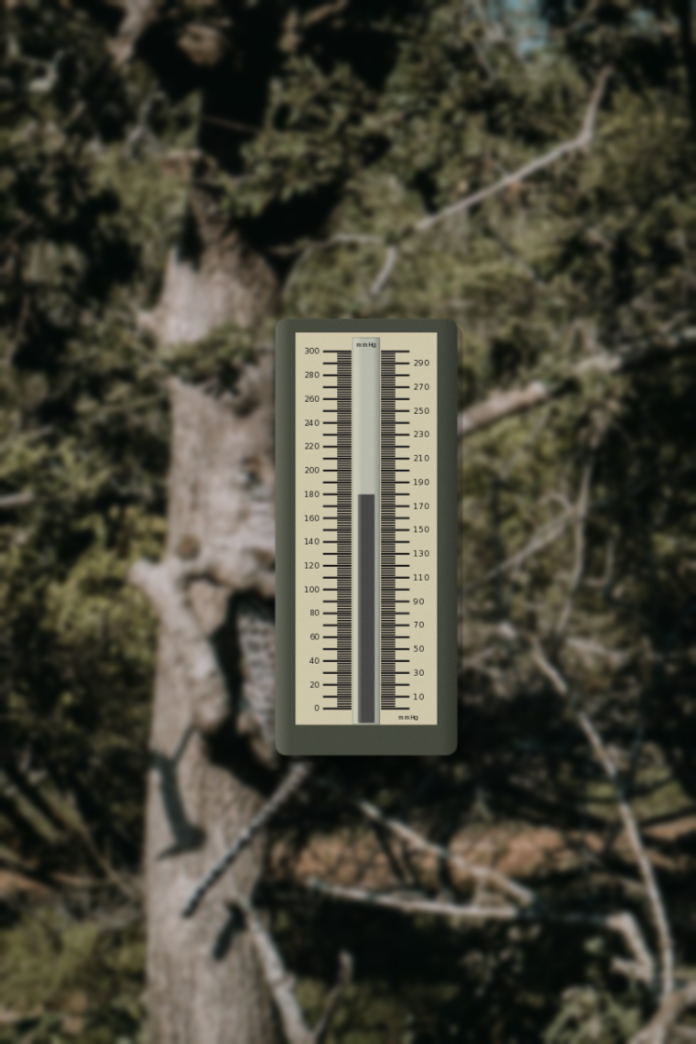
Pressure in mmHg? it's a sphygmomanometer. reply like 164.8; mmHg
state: 180; mmHg
